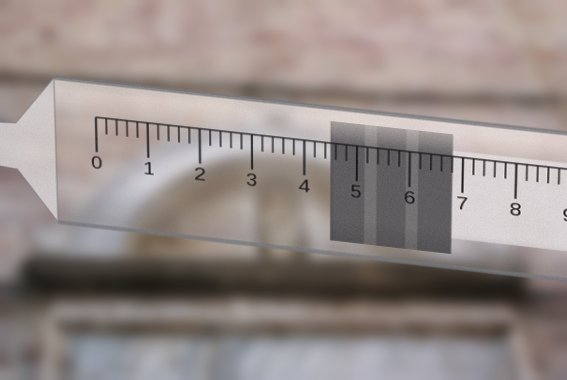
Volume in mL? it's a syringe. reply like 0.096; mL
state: 4.5; mL
